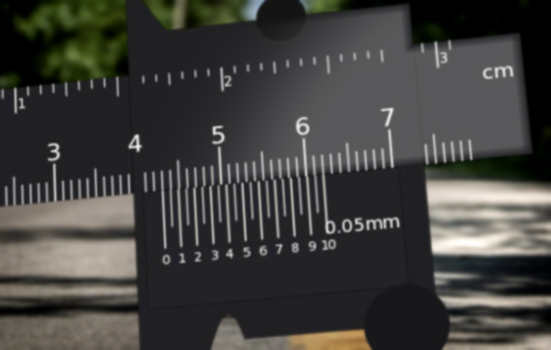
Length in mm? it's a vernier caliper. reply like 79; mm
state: 43.0; mm
